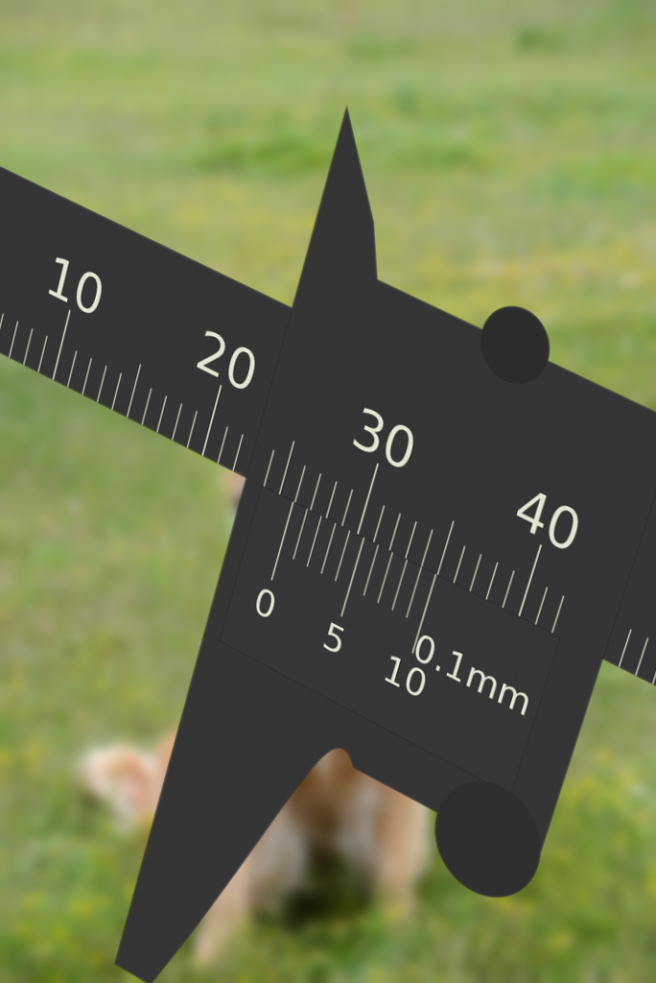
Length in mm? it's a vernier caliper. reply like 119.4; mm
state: 25.9; mm
